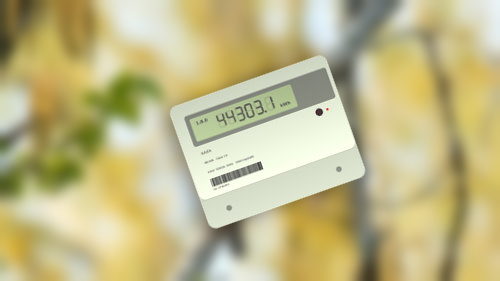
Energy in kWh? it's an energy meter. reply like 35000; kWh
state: 44303.1; kWh
